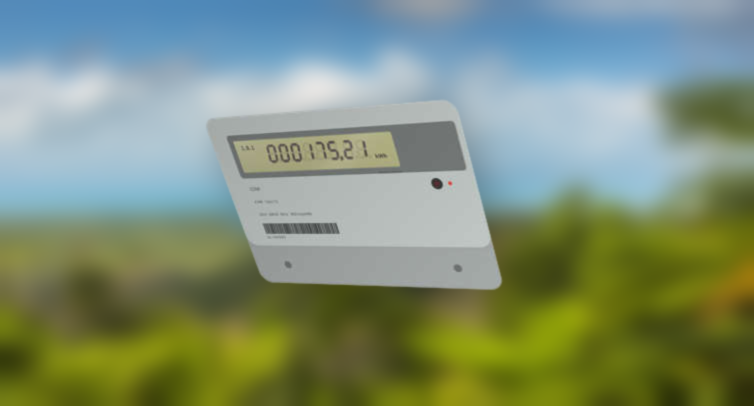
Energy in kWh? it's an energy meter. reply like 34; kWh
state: 175.21; kWh
